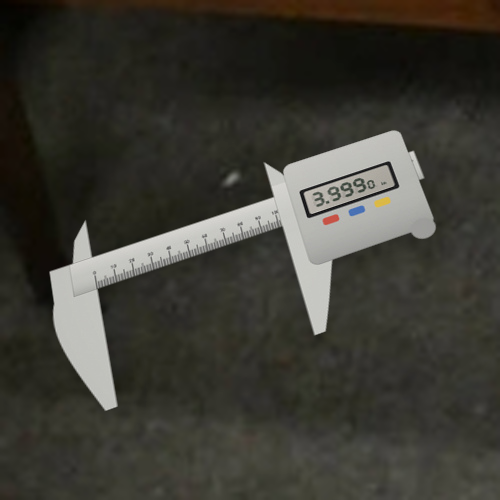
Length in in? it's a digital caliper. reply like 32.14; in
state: 3.9990; in
